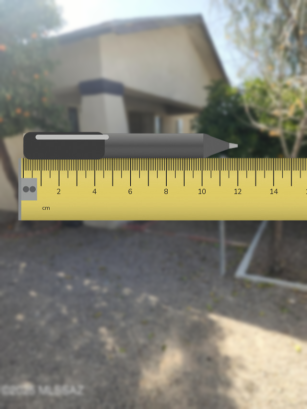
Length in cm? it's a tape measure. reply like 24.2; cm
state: 12; cm
